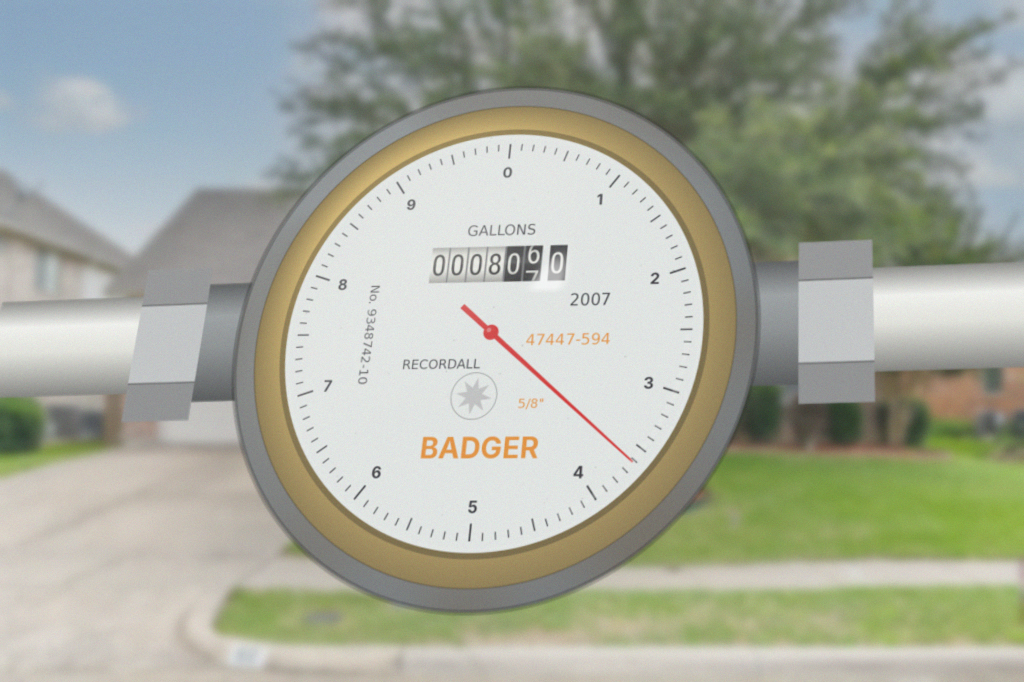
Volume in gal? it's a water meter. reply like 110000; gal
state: 8063.6; gal
